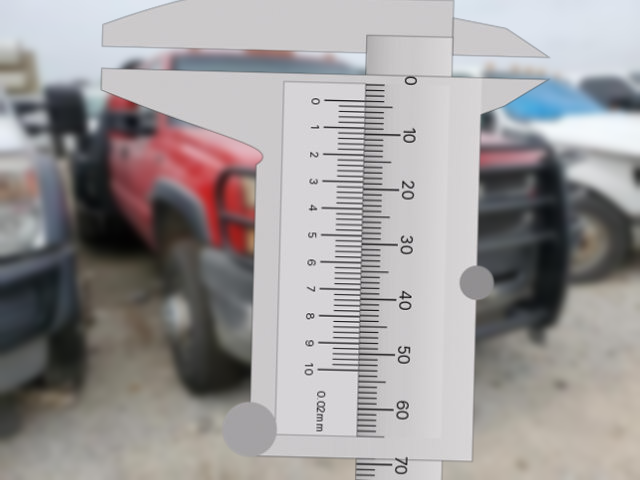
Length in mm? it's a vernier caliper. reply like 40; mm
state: 4.0; mm
